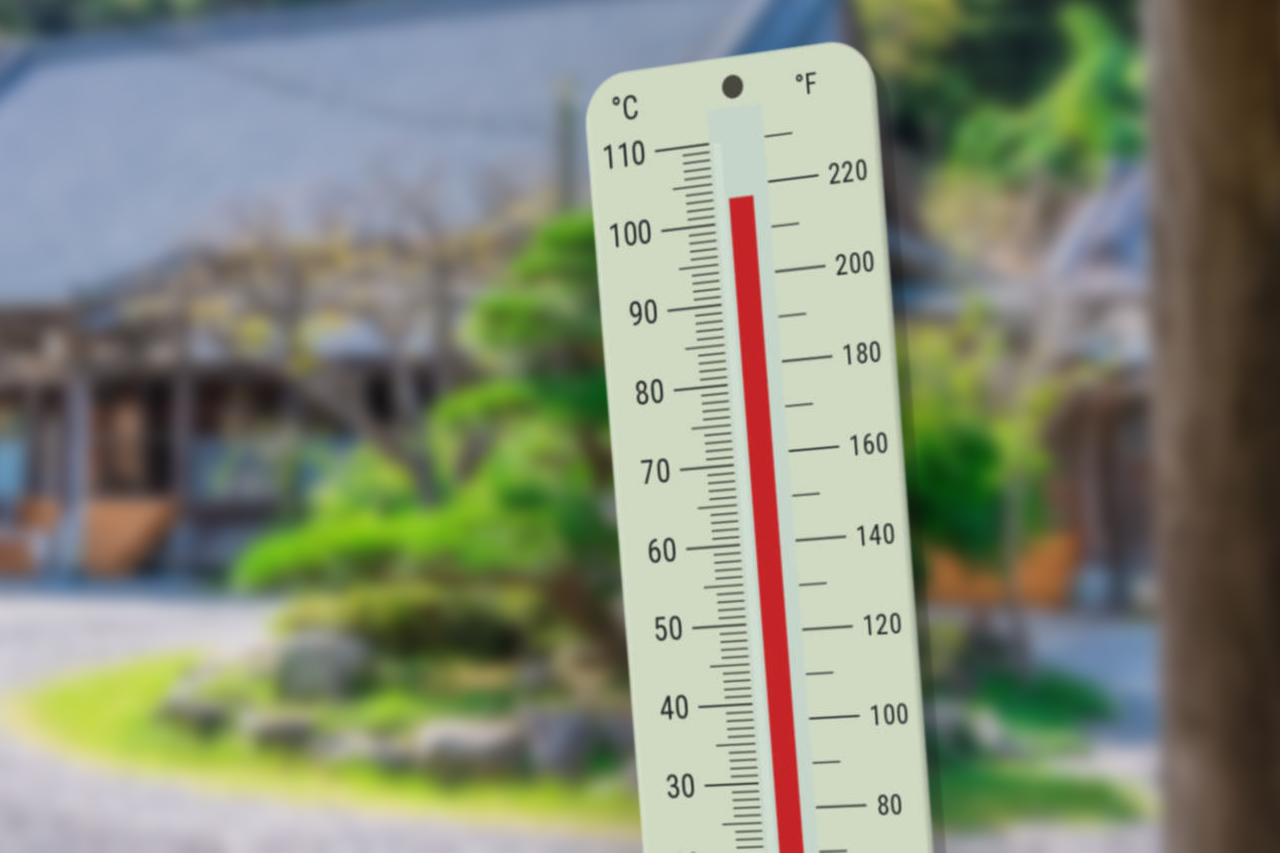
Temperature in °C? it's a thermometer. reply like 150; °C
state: 103; °C
